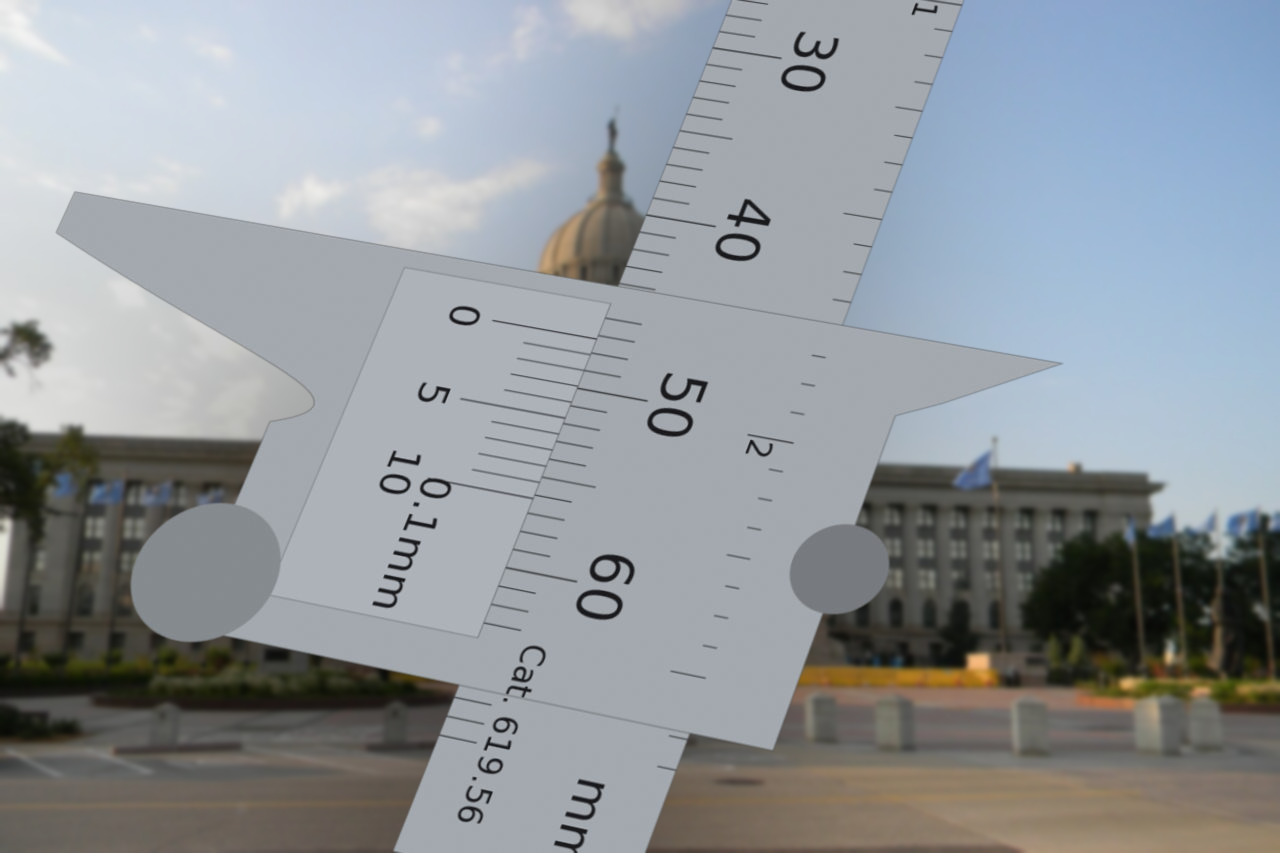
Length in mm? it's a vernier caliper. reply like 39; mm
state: 47.2; mm
